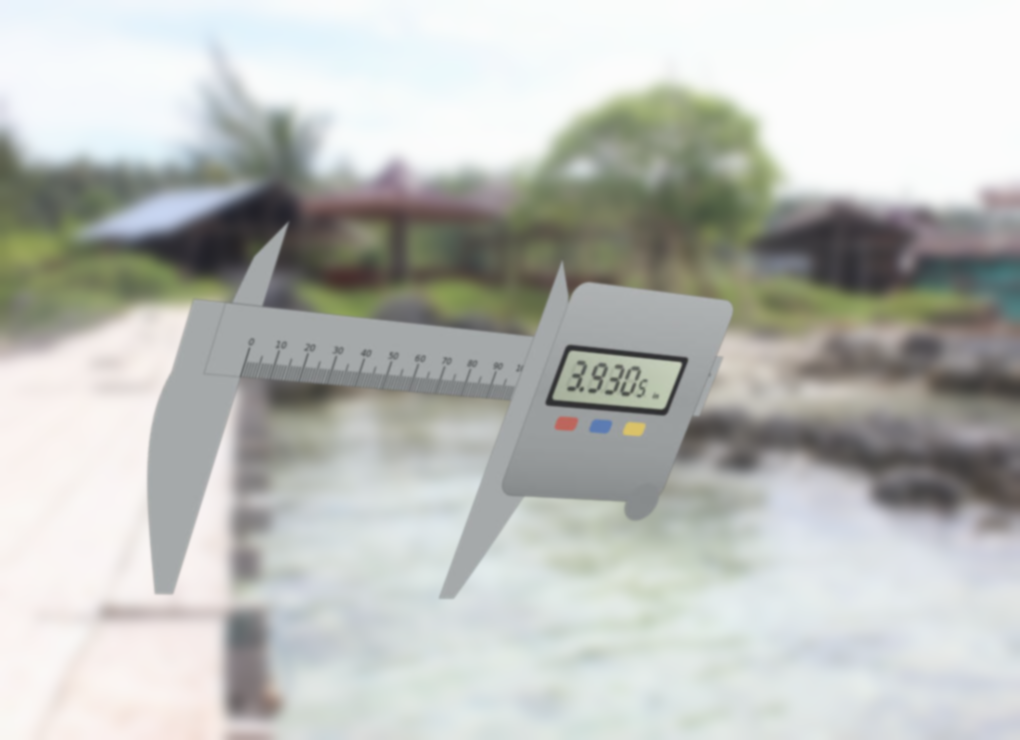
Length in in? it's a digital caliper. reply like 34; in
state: 3.9305; in
